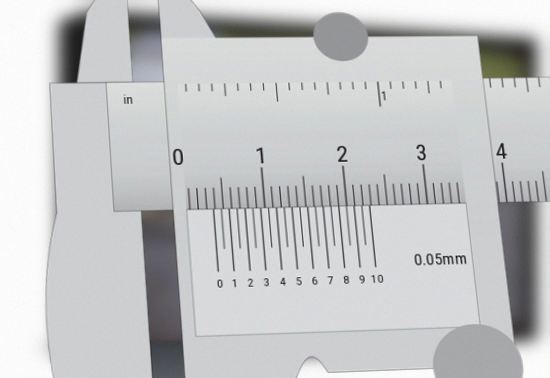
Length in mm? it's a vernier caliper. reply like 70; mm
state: 3.8; mm
